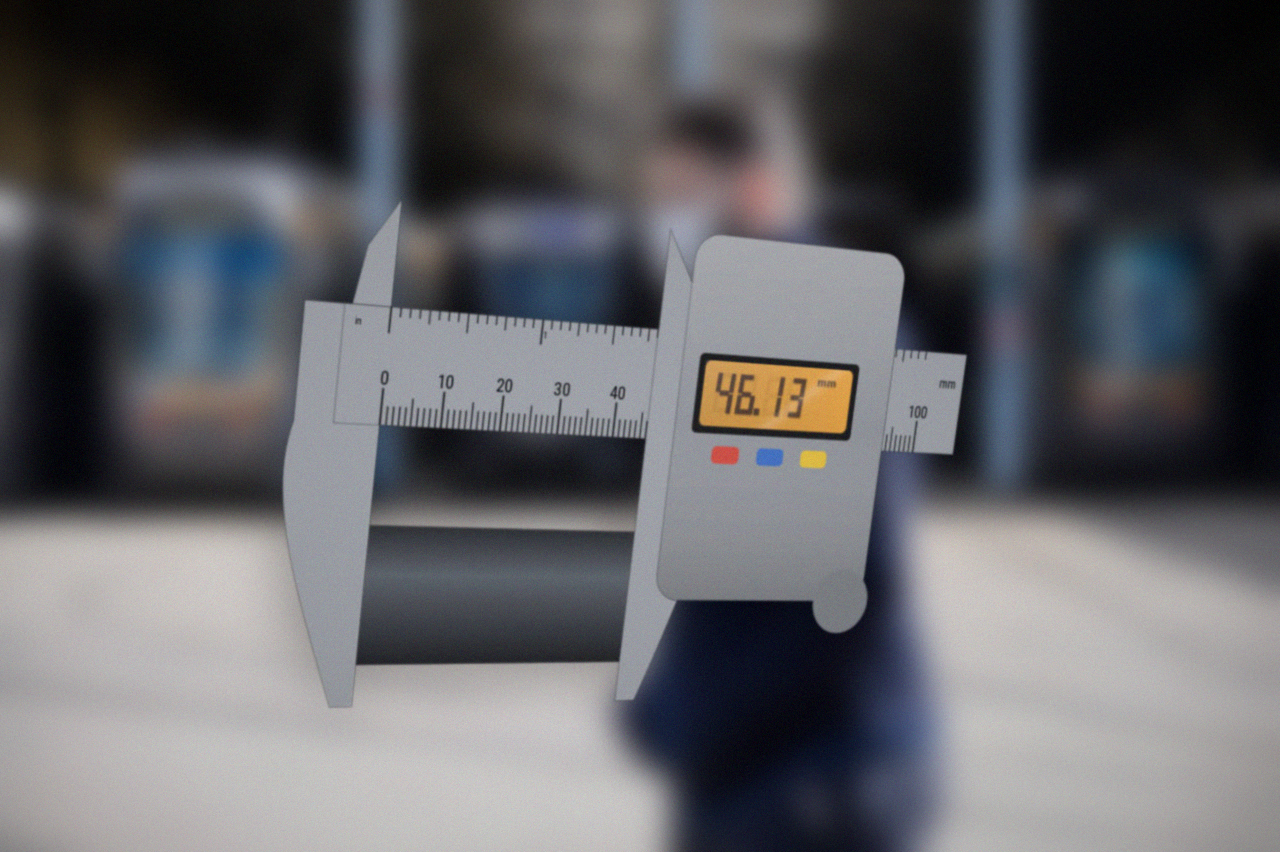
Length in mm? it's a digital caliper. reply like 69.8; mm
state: 46.13; mm
